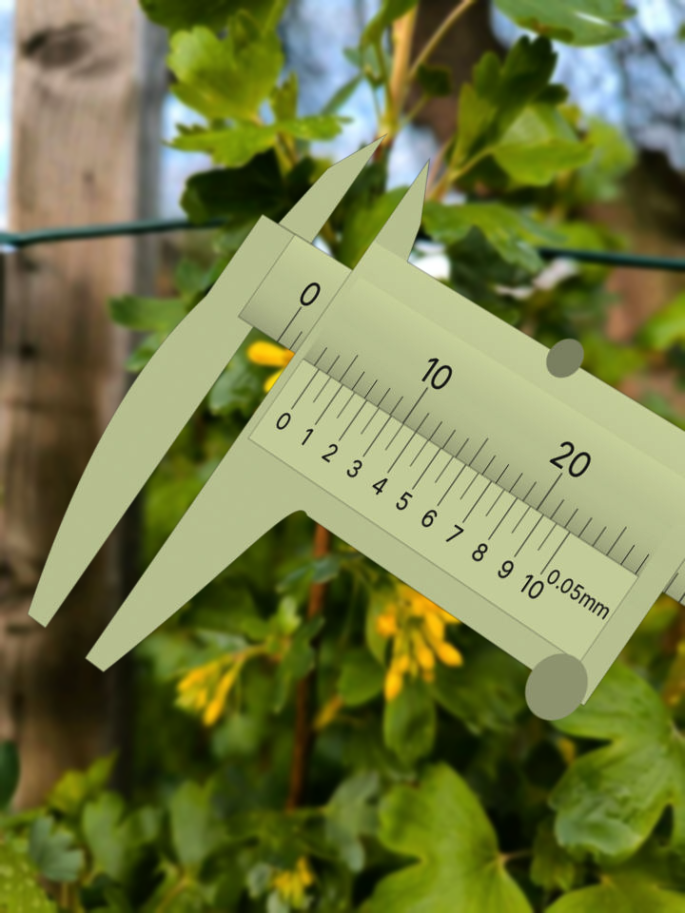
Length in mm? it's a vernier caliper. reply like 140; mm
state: 3.4; mm
